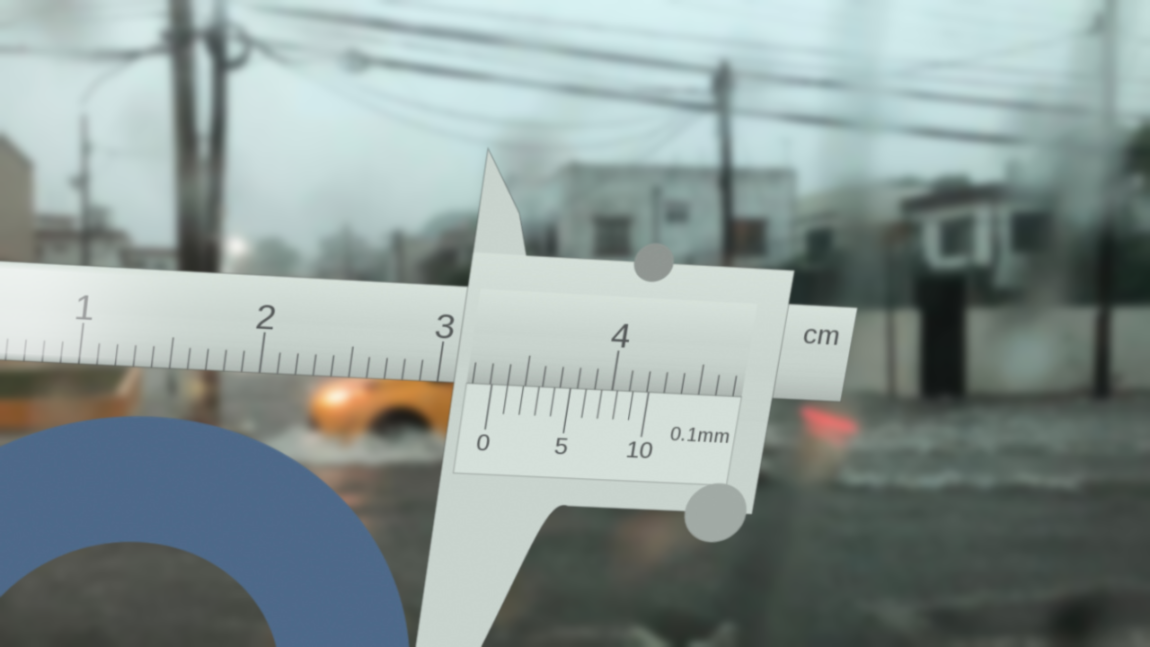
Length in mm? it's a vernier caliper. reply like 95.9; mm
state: 33.1; mm
